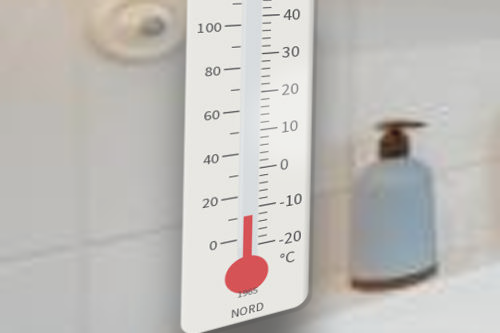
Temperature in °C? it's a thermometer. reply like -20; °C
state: -12; °C
